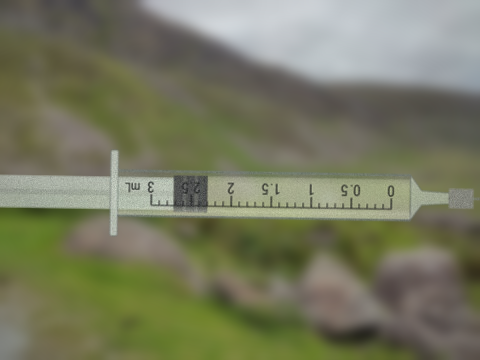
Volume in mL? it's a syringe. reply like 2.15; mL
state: 2.3; mL
